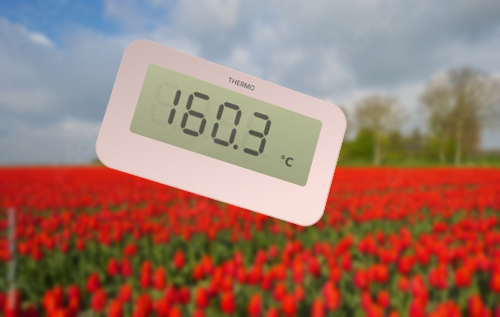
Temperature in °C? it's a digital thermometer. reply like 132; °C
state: 160.3; °C
